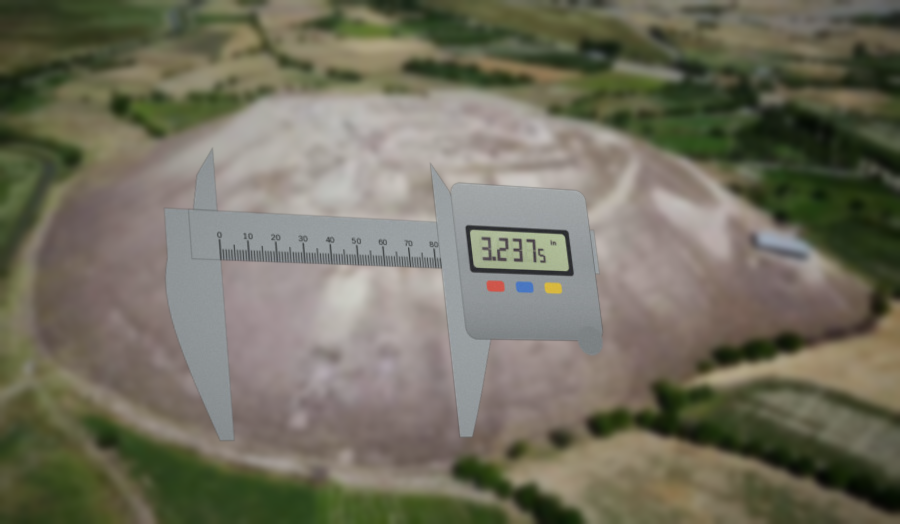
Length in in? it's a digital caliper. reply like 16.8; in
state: 3.2375; in
